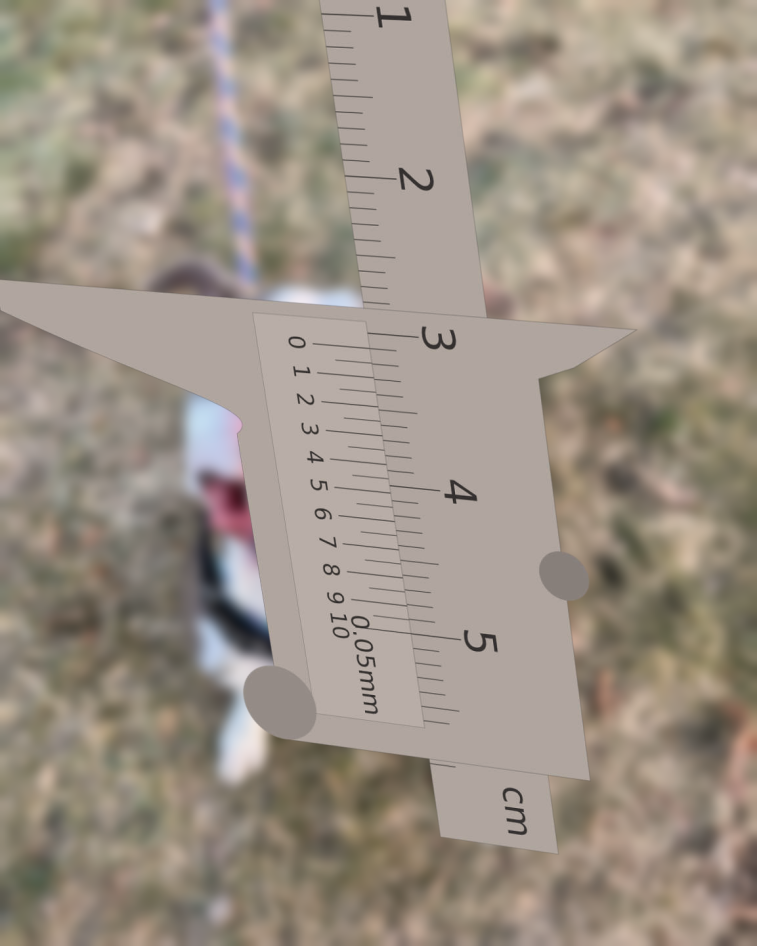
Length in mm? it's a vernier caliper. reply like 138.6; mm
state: 31.0; mm
